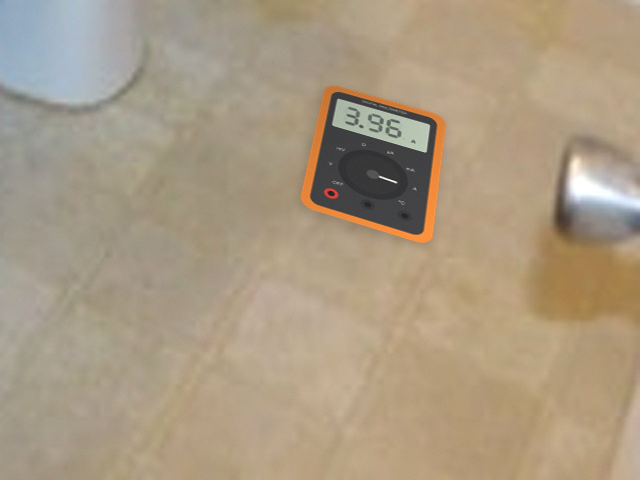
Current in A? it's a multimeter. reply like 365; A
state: 3.96; A
